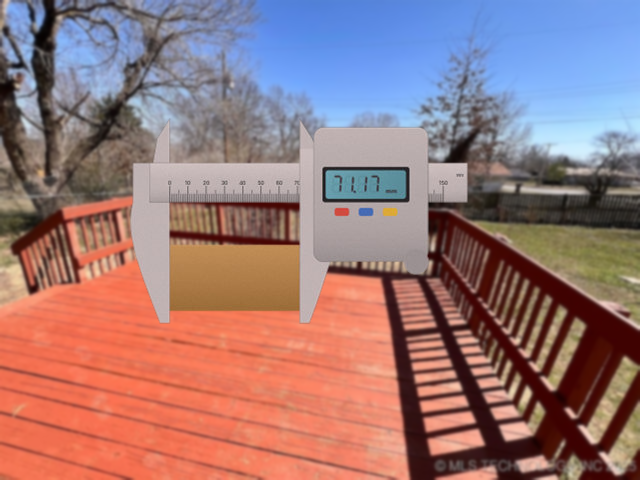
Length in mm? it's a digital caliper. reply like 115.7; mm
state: 71.17; mm
